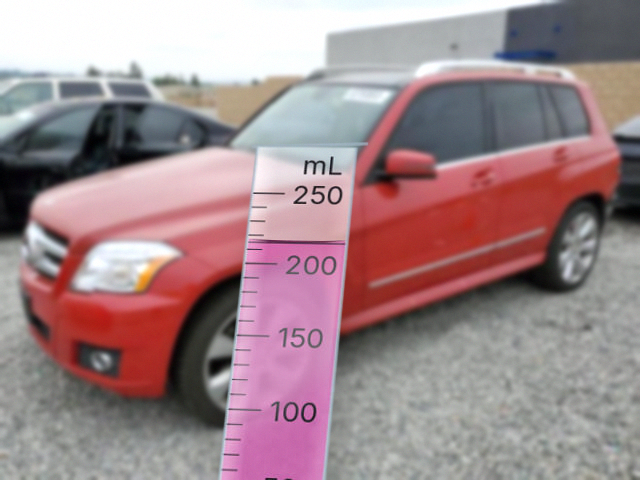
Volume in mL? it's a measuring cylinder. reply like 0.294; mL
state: 215; mL
